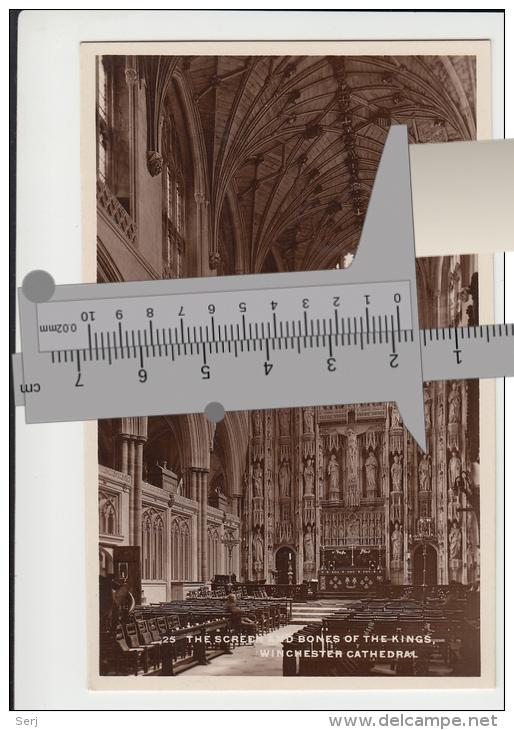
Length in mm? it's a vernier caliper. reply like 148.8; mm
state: 19.0; mm
